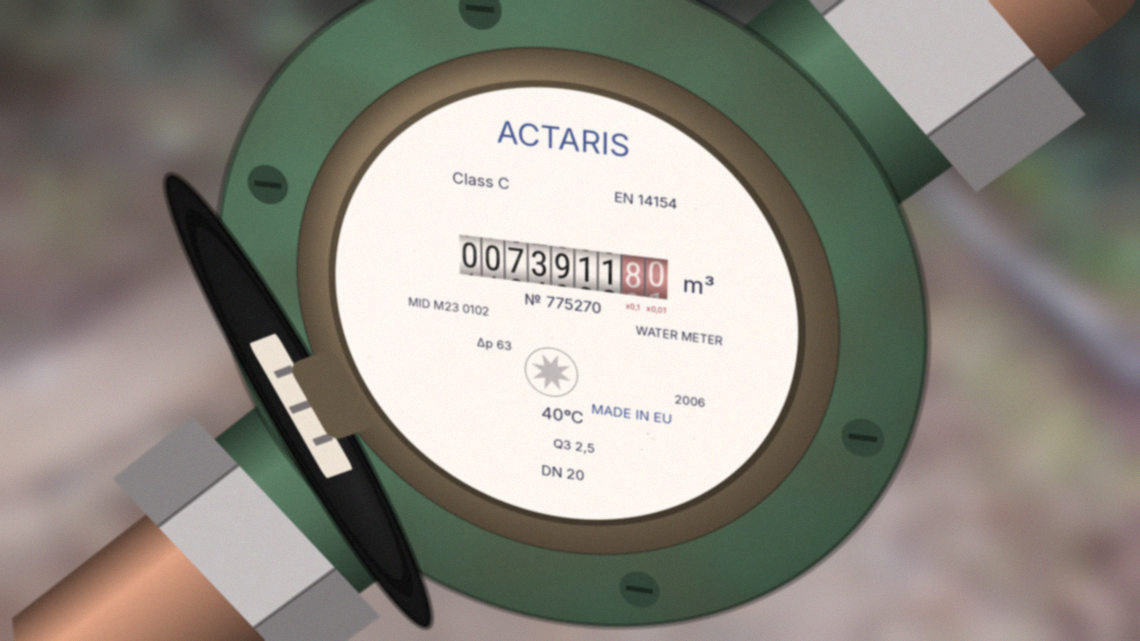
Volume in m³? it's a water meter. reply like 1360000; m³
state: 73911.80; m³
